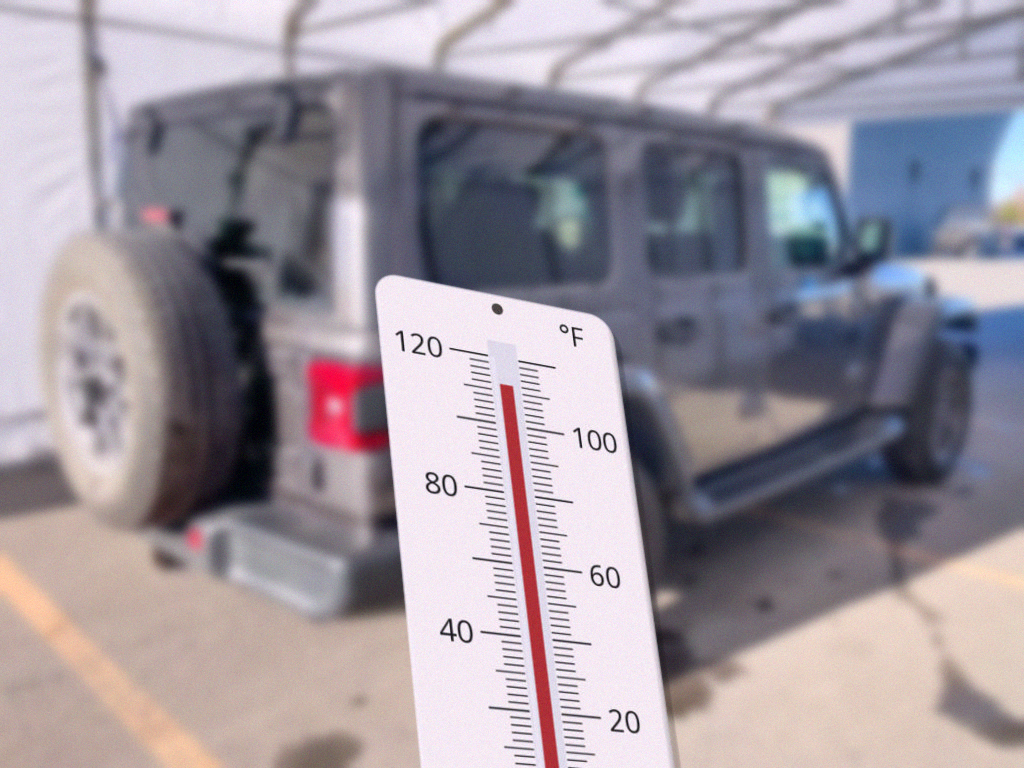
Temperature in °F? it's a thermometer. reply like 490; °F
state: 112; °F
